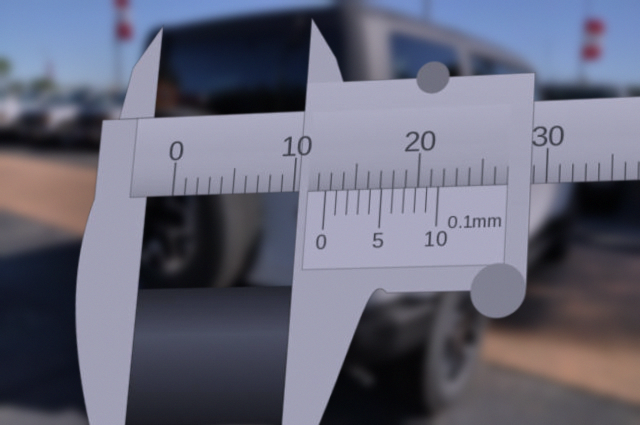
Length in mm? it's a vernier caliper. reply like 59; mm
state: 12.6; mm
